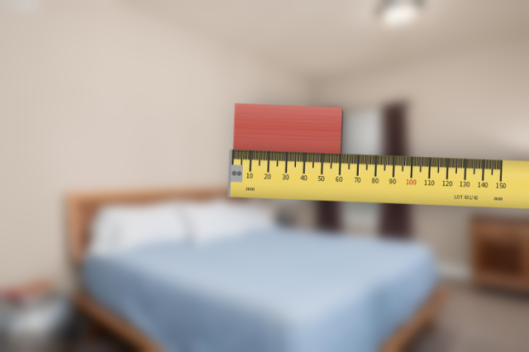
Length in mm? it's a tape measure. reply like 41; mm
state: 60; mm
